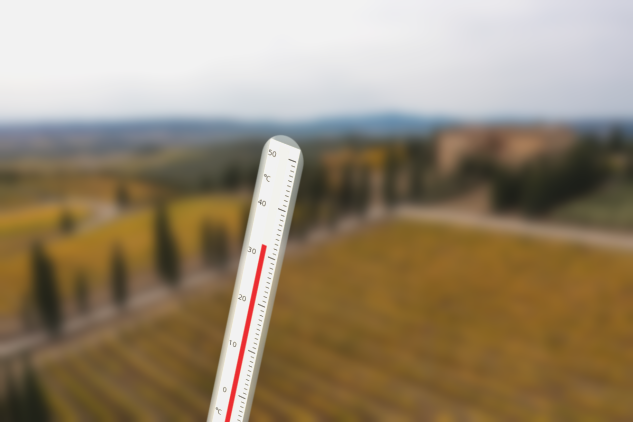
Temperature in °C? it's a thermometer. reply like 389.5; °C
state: 32; °C
